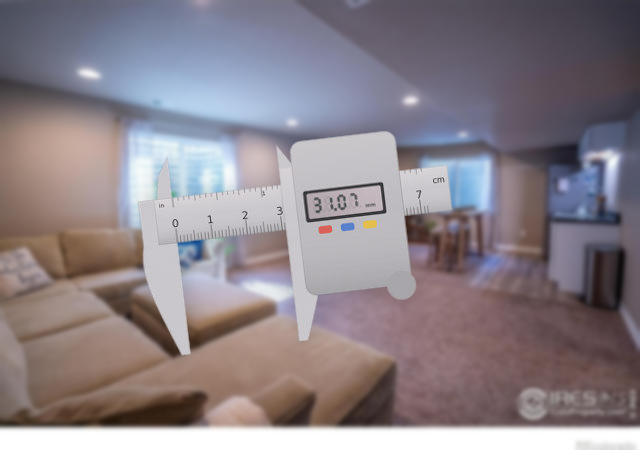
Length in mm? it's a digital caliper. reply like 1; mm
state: 31.07; mm
